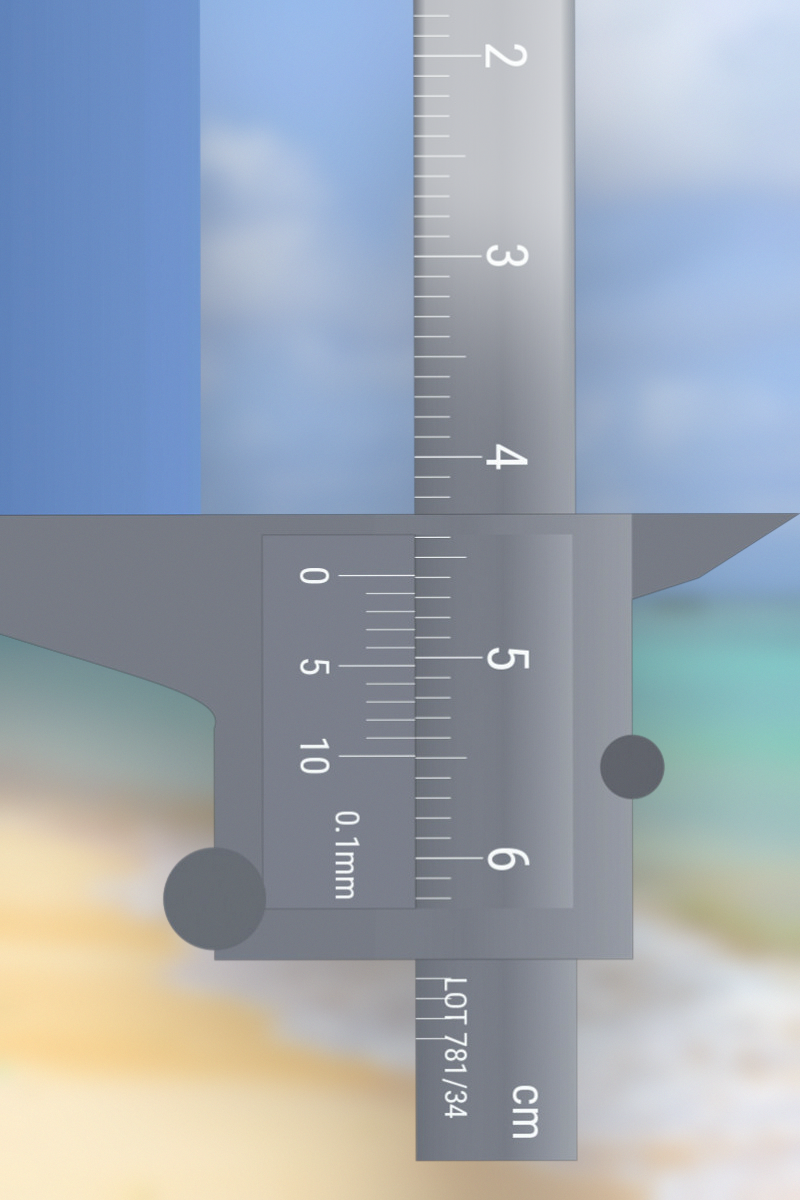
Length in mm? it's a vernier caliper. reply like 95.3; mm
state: 45.9; mm
